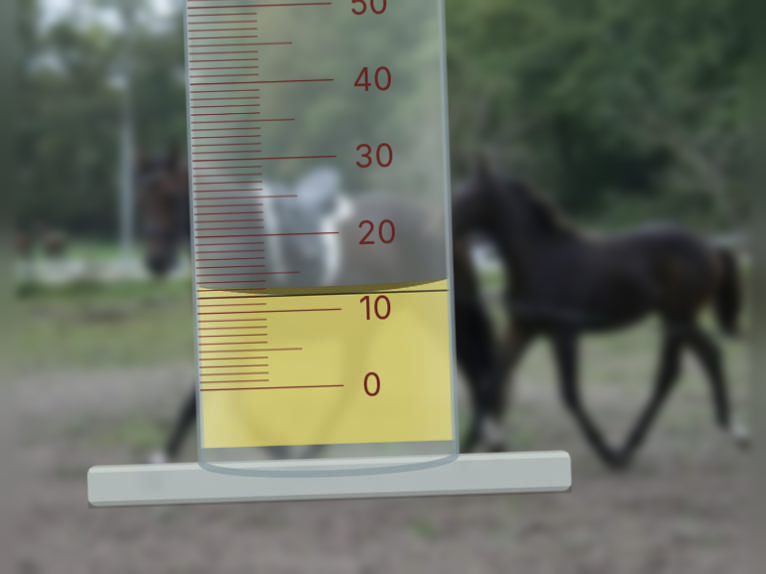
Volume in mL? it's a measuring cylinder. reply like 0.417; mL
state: 12; mL
